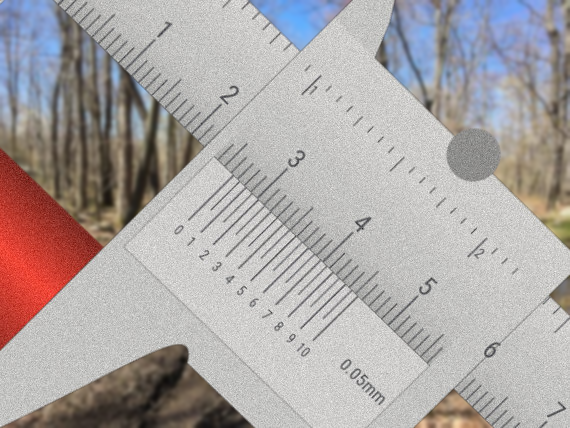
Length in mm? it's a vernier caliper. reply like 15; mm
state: 26.4; mm
